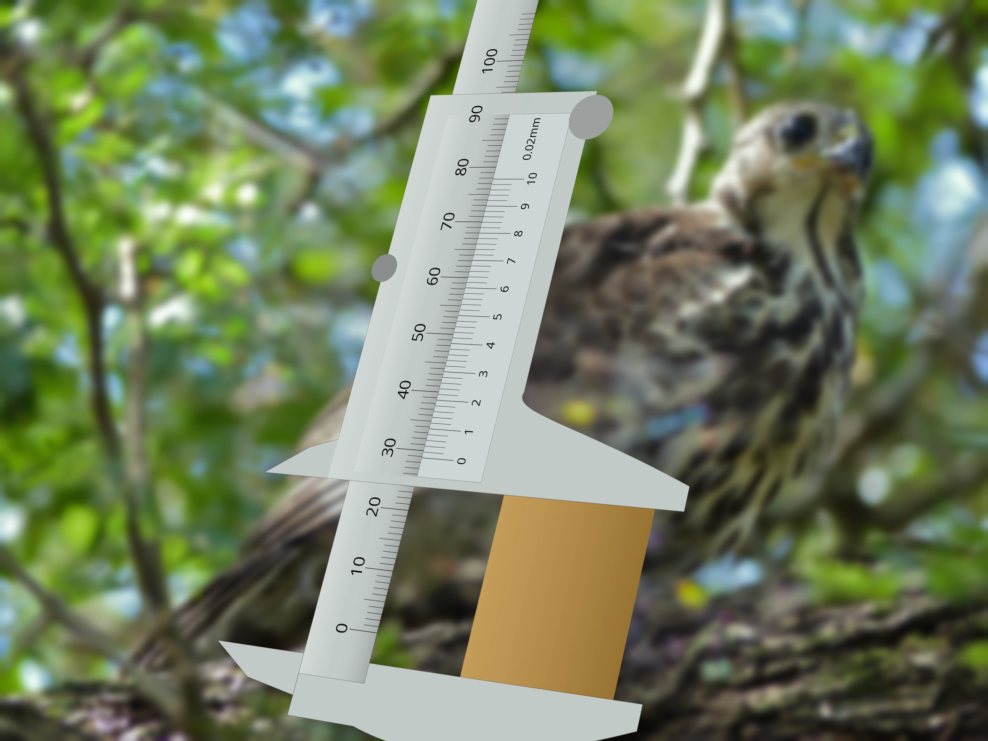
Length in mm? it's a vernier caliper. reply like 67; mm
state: 28.8; mm
